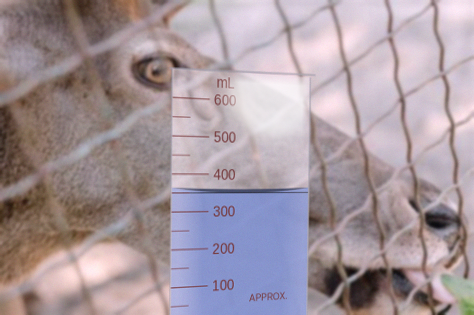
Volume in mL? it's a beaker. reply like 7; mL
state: 350; mL
